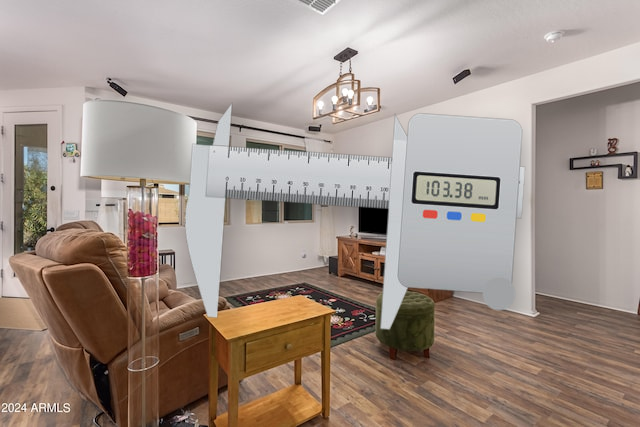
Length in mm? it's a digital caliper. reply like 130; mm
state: 103.38; mm
